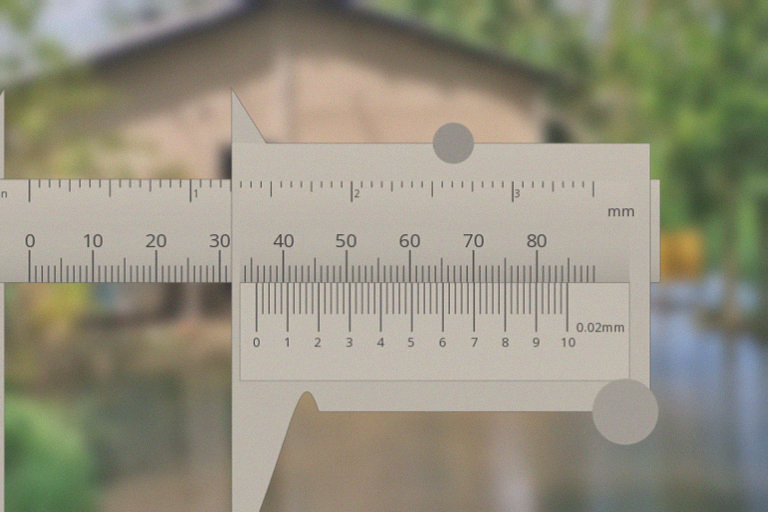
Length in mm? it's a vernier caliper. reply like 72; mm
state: 35.8; mm
